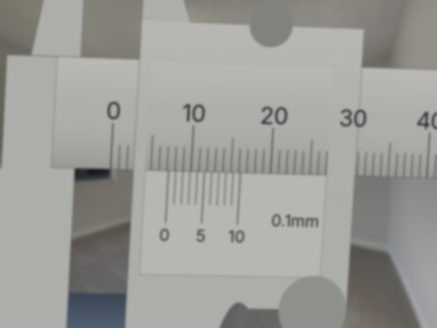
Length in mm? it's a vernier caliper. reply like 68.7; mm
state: 7.2; mm
